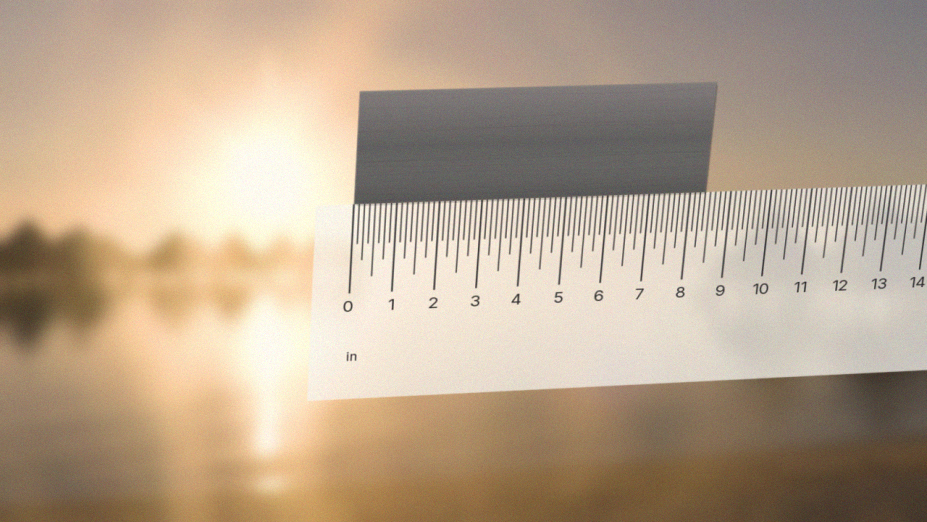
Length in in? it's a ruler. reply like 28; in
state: 8.375; in
